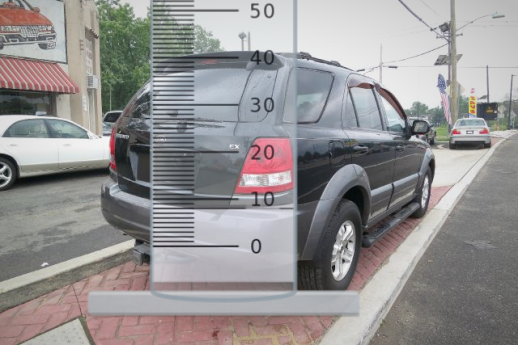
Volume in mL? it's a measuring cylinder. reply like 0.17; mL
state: 8; mL
